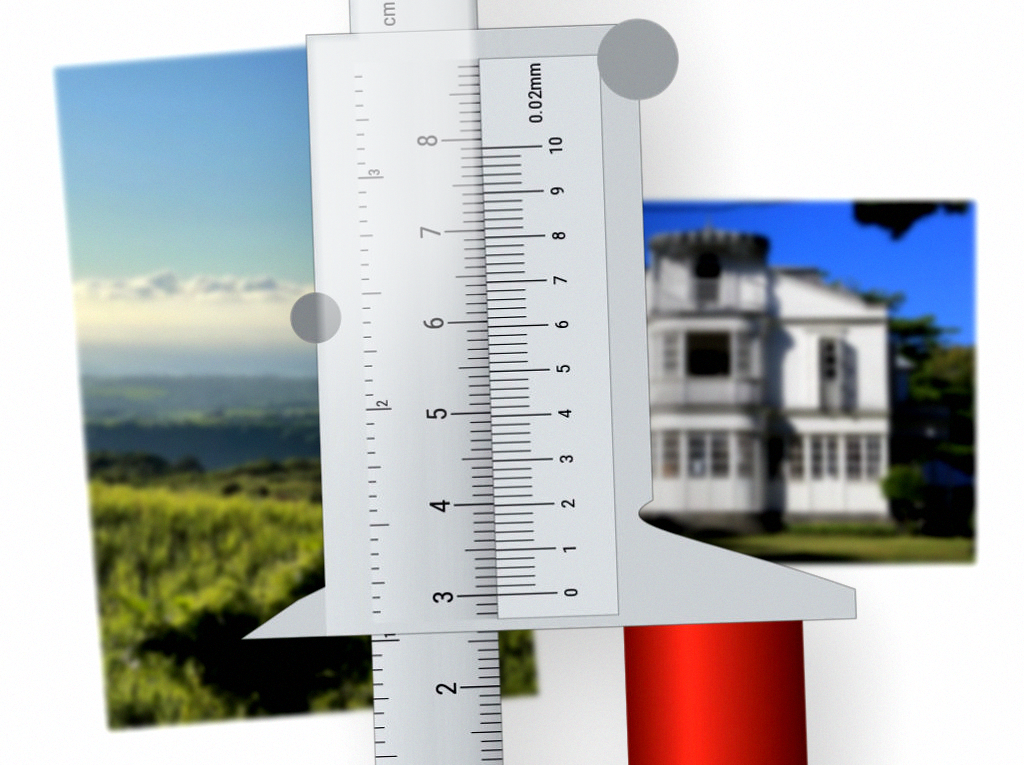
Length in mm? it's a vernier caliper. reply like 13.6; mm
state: 30.0; mm
